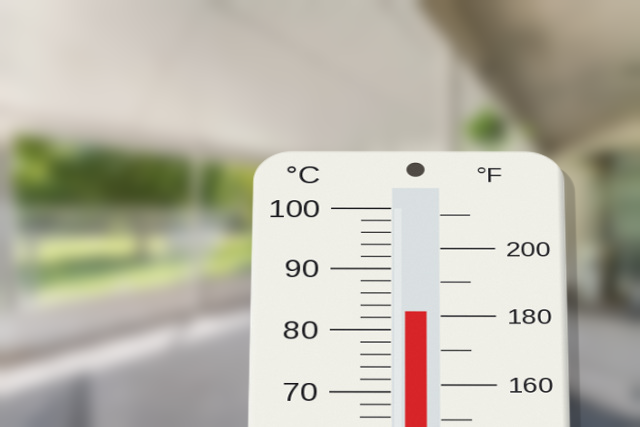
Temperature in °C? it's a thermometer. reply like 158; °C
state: 83; °C
